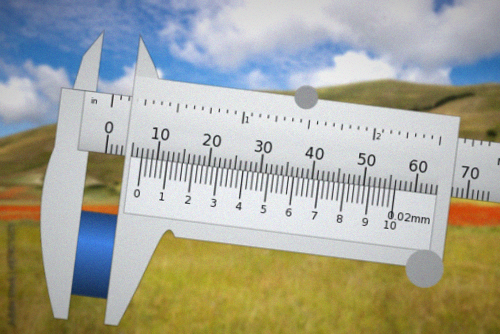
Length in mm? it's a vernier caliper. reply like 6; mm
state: 7.0; mm
